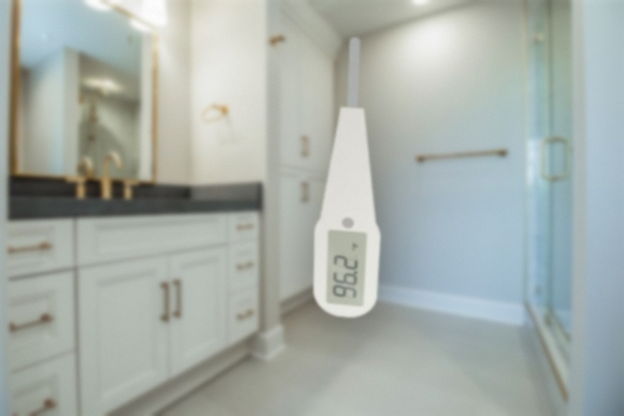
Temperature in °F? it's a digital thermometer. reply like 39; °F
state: 96.2; °F
